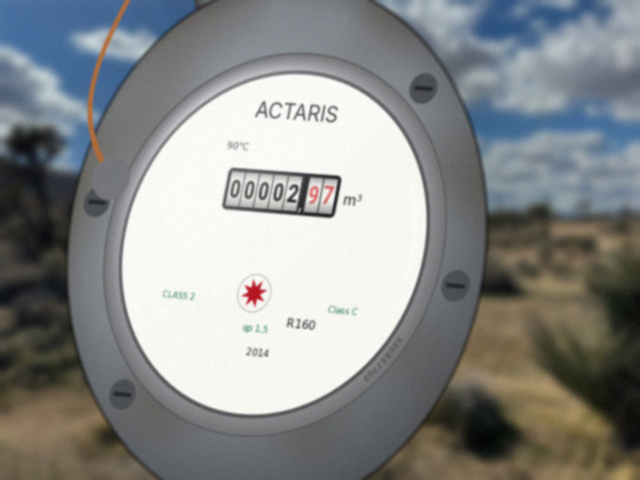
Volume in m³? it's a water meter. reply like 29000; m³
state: 2.97; m³
